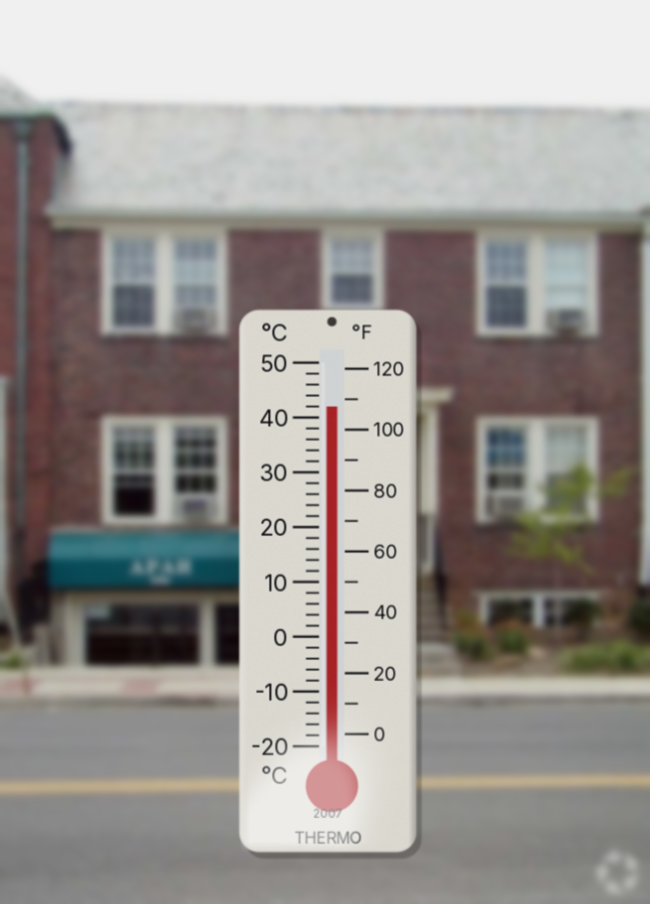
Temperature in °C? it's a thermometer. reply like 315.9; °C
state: 42; °C
